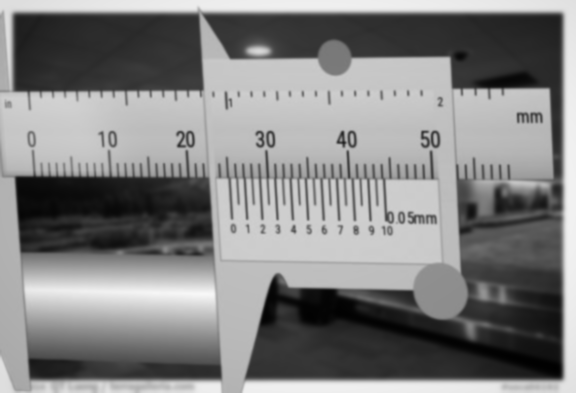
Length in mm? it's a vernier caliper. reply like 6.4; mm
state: 25.2; mm
